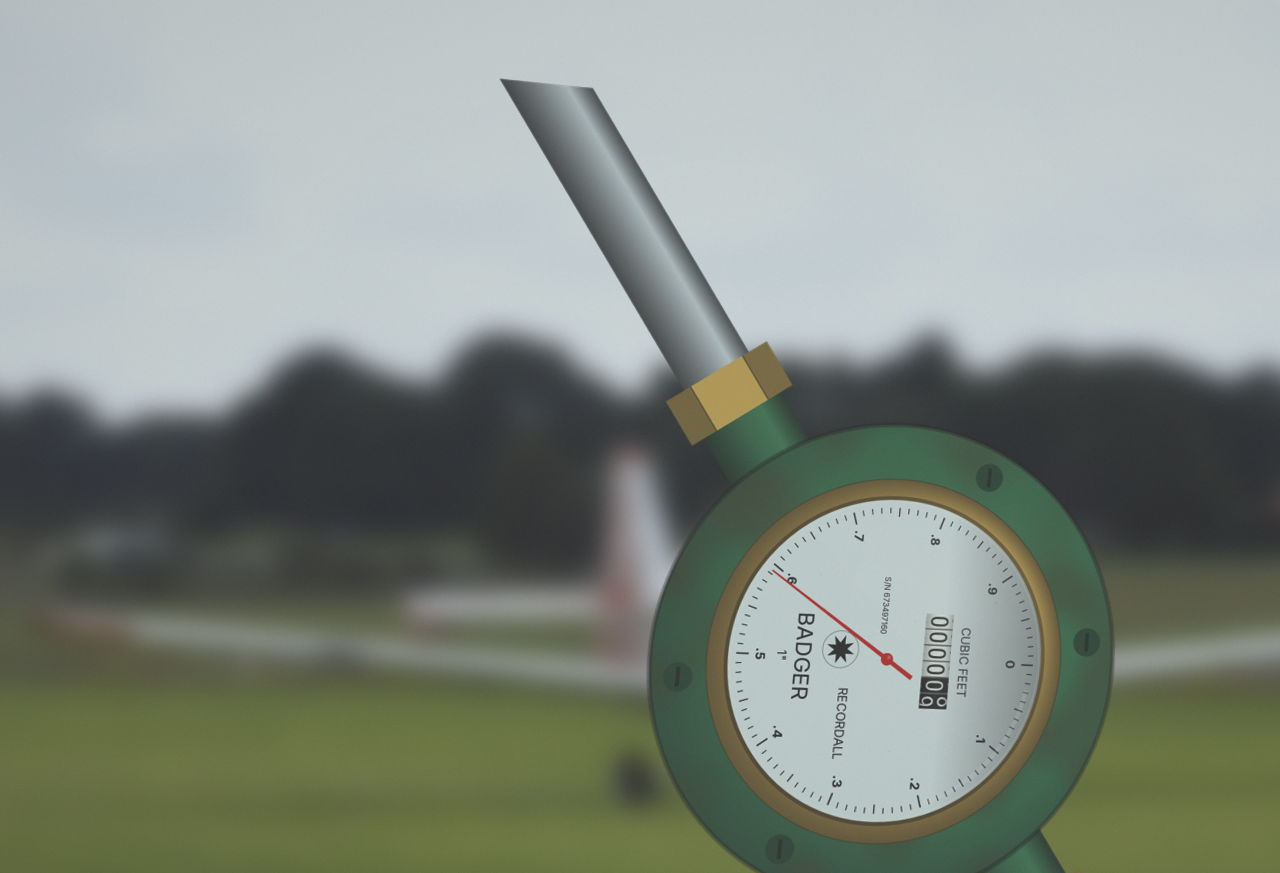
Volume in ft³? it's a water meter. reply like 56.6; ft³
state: 8.59; ft³
